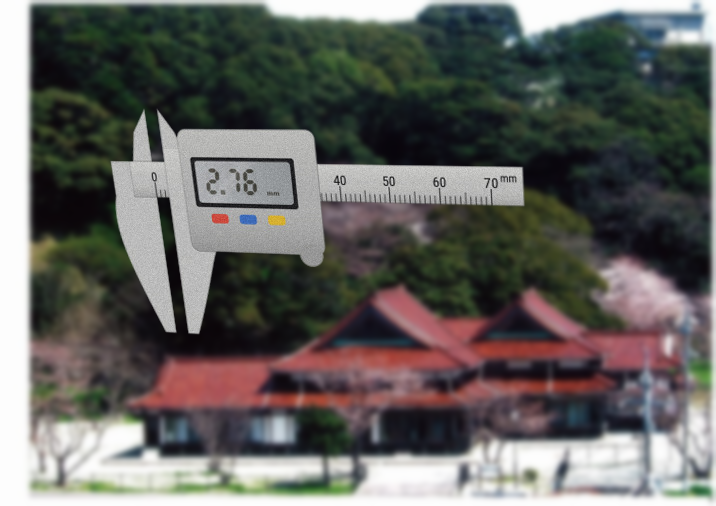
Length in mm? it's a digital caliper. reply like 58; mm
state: 2.76; mm
